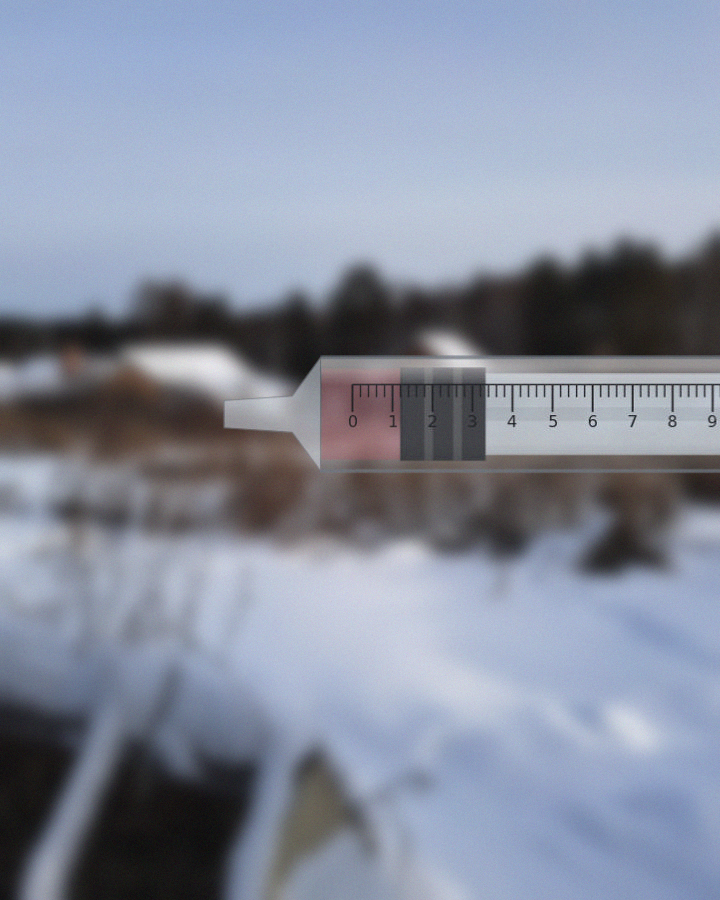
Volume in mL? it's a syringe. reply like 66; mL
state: 1.2; mL
